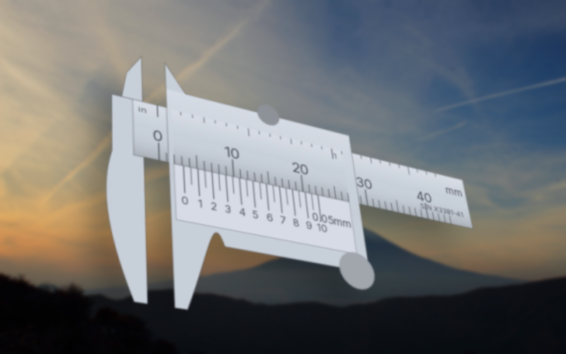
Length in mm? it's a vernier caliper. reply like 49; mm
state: 3.2; mm
